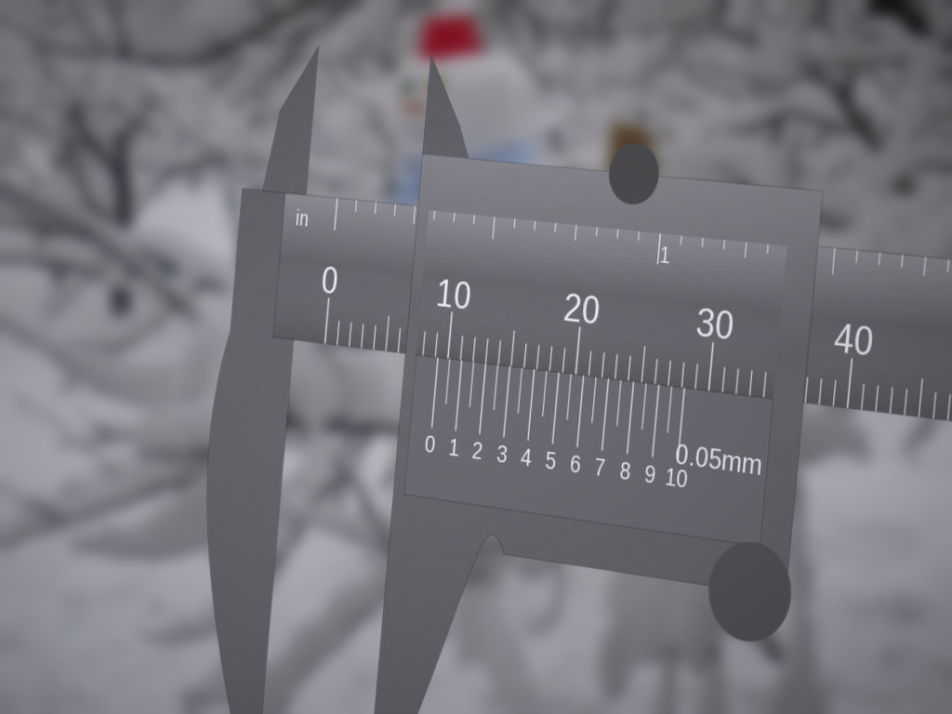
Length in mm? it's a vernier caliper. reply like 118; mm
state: 9.2; mm
